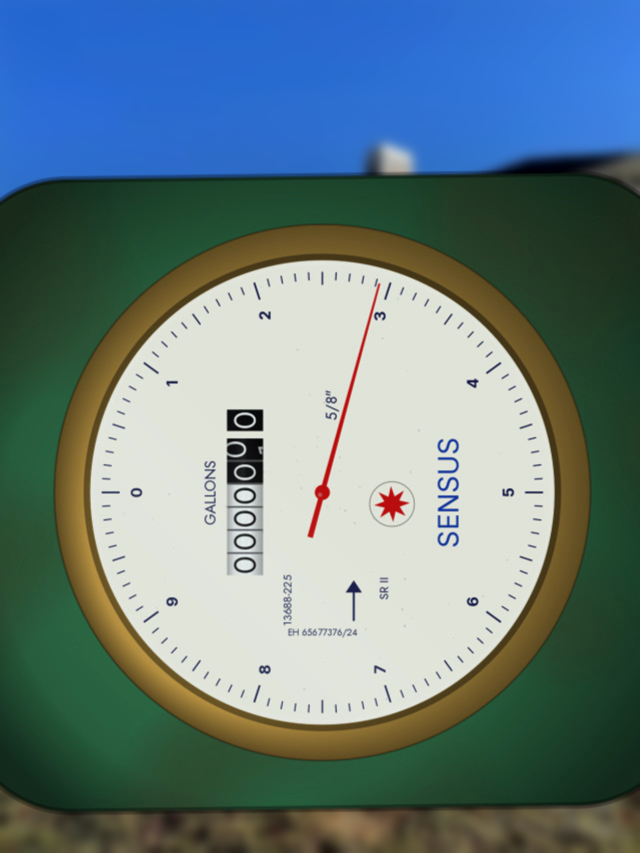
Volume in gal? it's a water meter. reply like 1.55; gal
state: 2.9; gal
